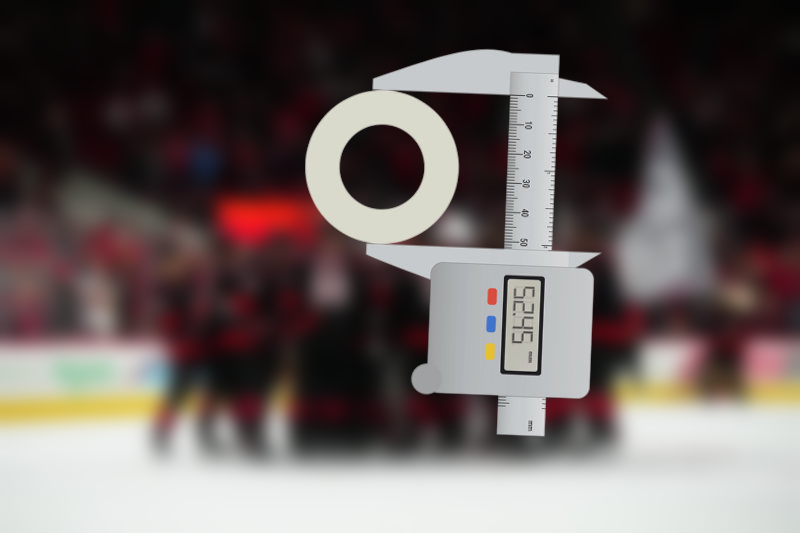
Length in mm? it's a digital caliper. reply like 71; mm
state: 52.45; mm
